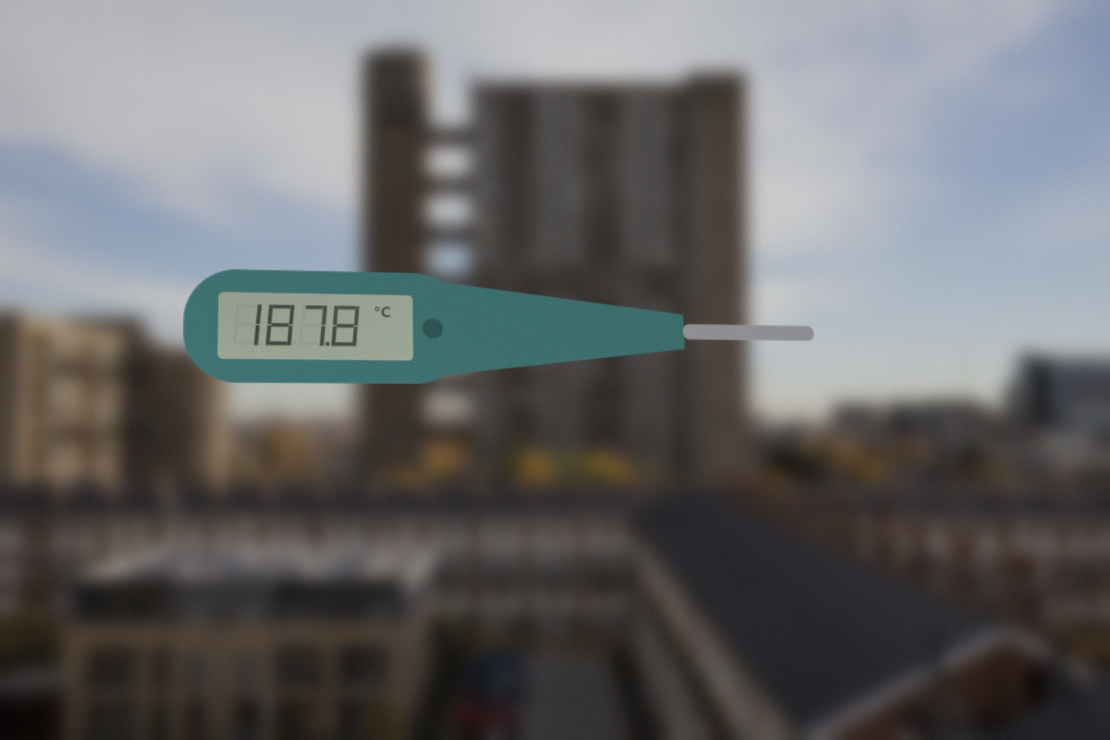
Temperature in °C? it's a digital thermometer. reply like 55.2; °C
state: 187.8; °C
